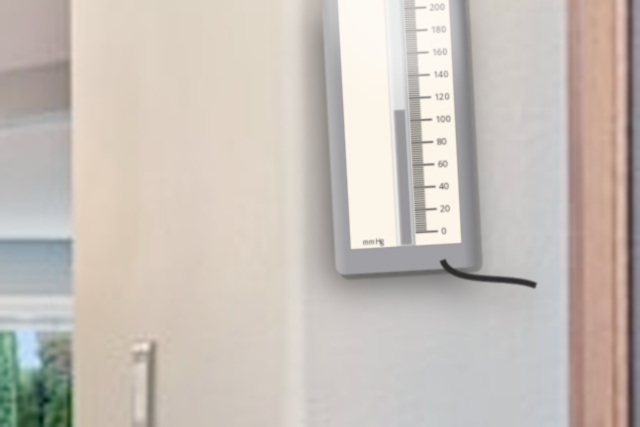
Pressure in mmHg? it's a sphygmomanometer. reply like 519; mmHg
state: 110; mmHg
